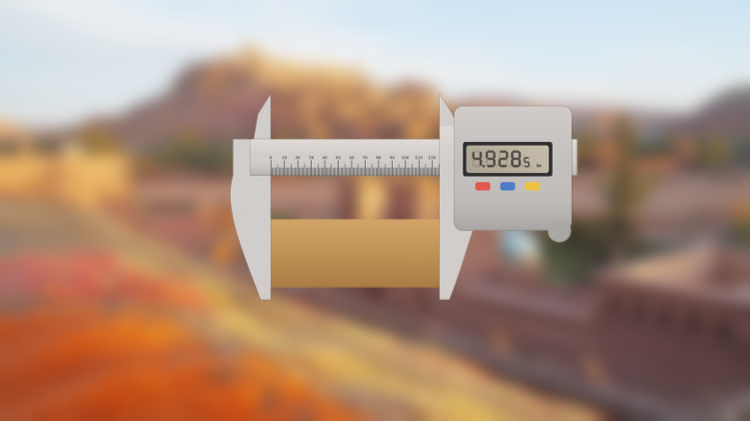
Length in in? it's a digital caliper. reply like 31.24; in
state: 4.9285; in
